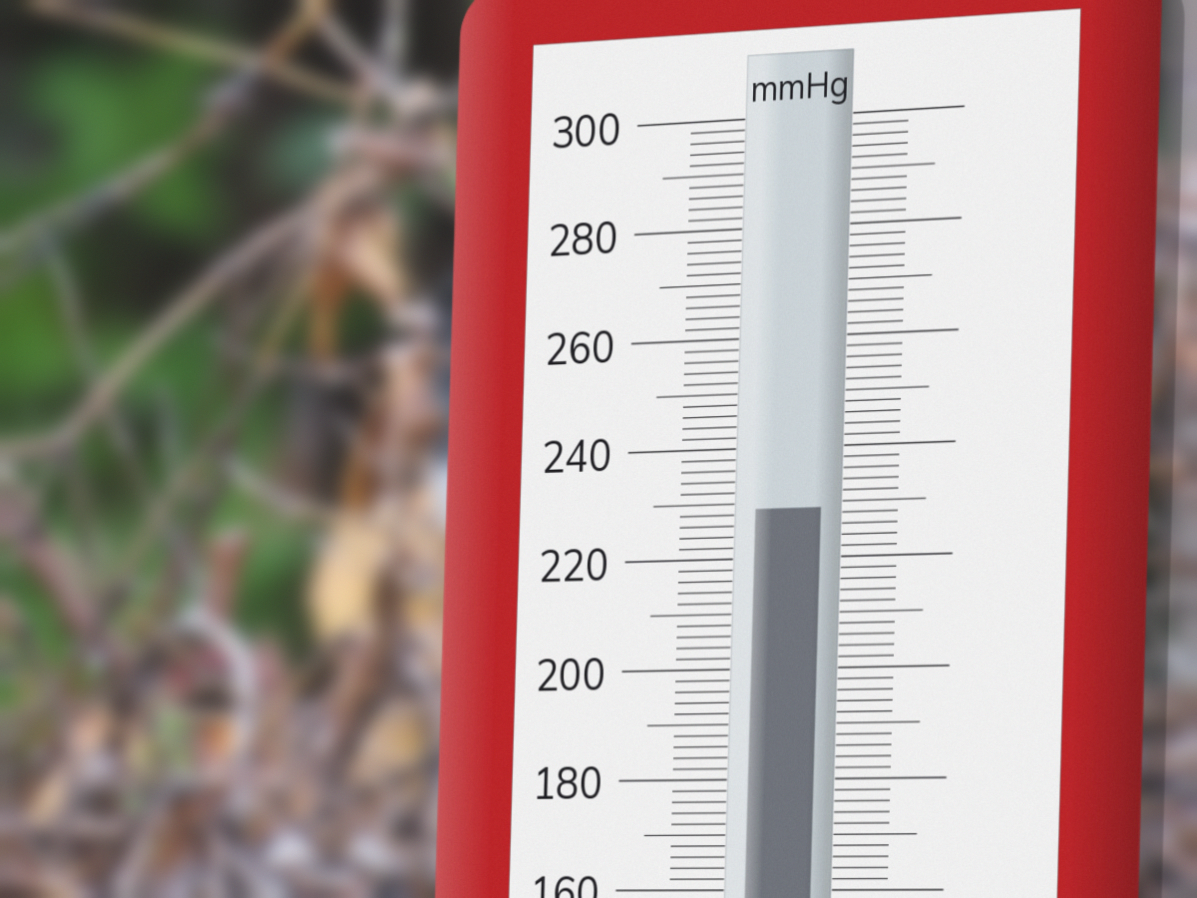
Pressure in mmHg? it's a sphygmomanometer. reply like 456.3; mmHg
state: 229; mmHg
